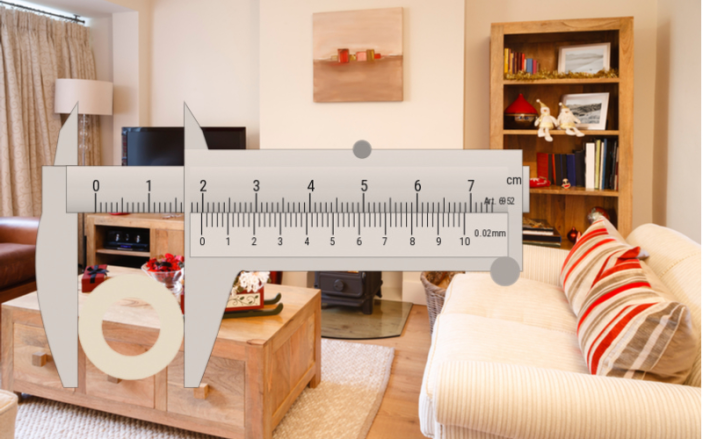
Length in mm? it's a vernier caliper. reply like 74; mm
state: 19.8; mm
